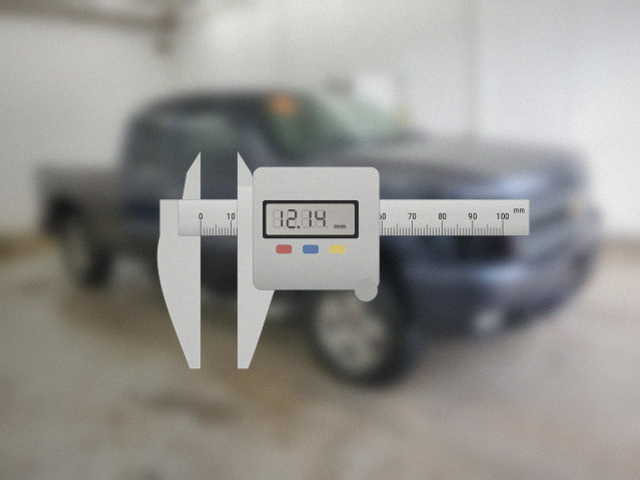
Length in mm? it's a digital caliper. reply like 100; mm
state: 12.14; mm
